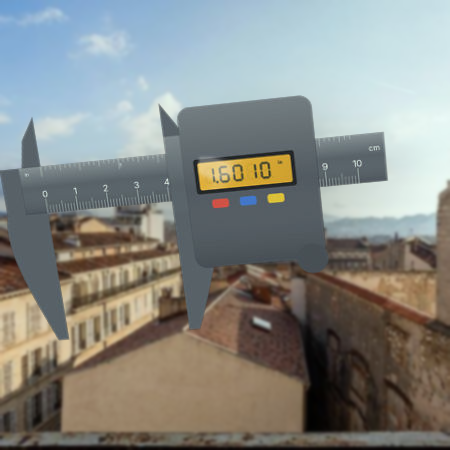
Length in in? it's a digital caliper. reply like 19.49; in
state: 1.6010; in
